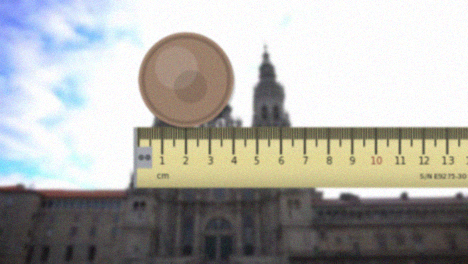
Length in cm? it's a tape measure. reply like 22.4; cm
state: 4; cm
